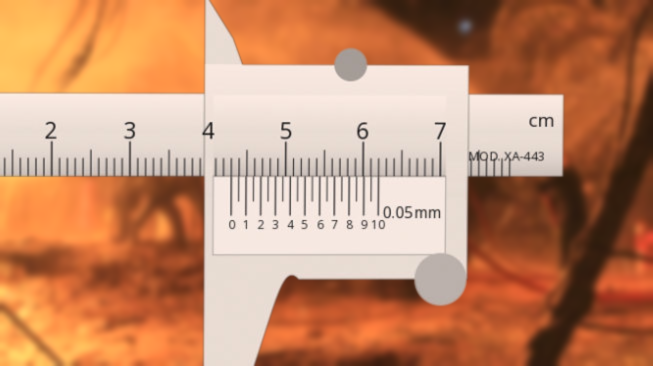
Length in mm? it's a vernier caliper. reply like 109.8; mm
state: 43.0; mm
